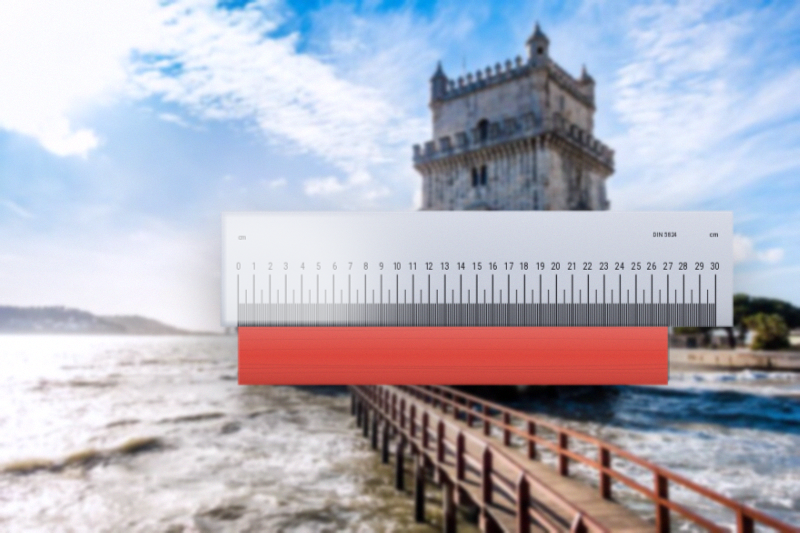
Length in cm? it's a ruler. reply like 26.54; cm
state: 27; cm
